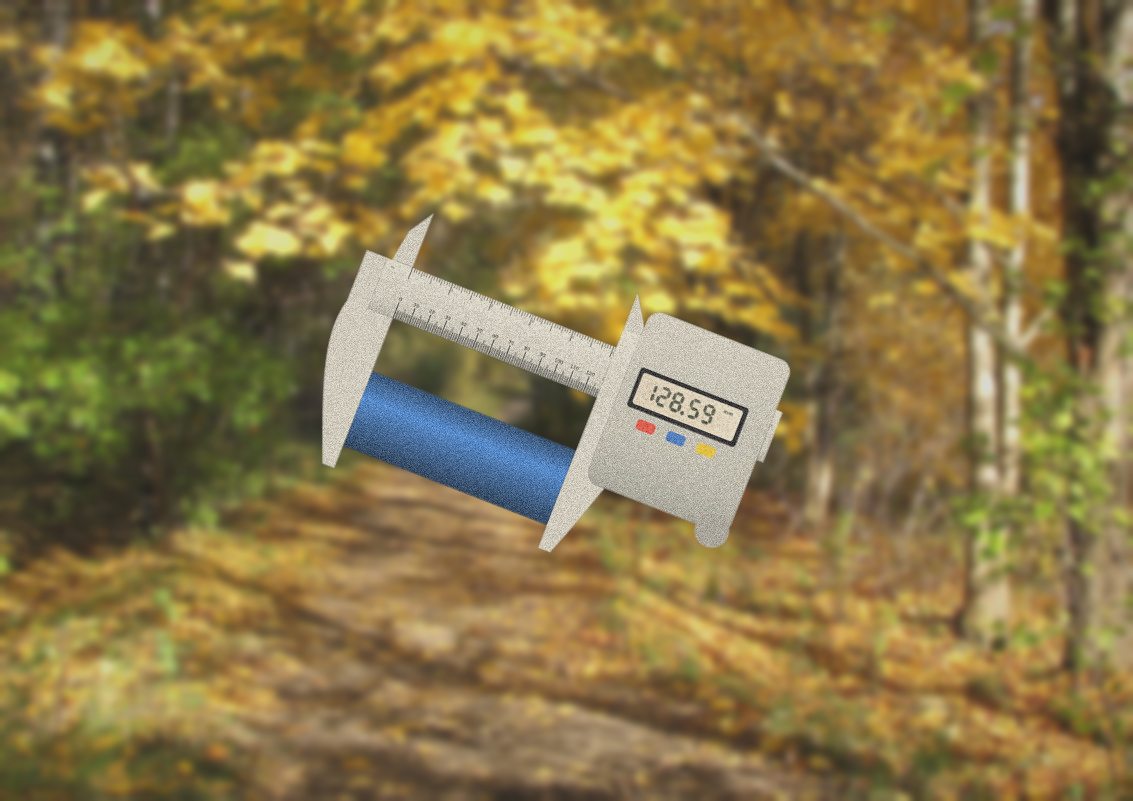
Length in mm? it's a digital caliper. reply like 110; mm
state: 128.59; mm
